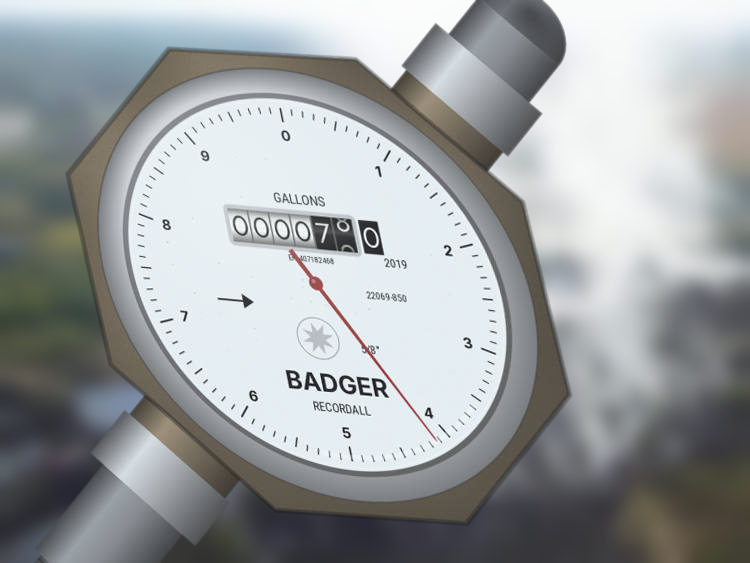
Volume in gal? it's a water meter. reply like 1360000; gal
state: 784.1; gal
